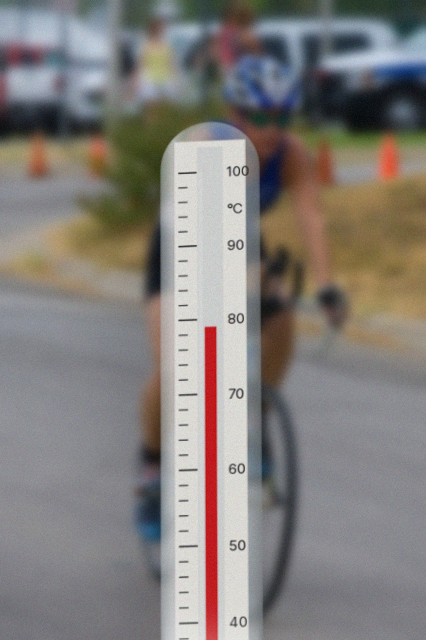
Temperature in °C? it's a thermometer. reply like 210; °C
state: 79; °C
